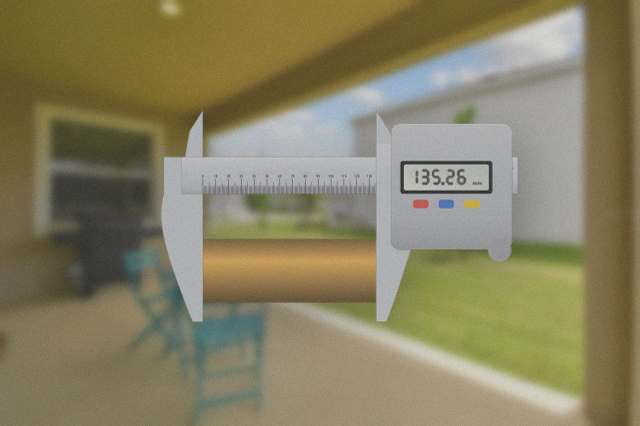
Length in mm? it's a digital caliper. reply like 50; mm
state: 135.26; mm
